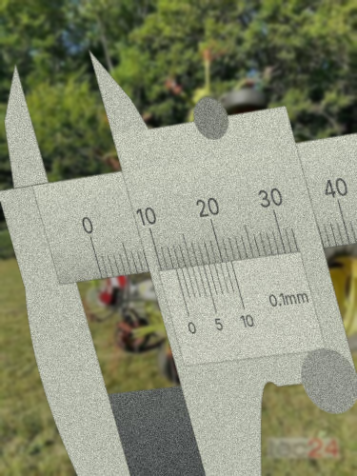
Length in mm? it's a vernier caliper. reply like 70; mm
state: 12.4; mm
